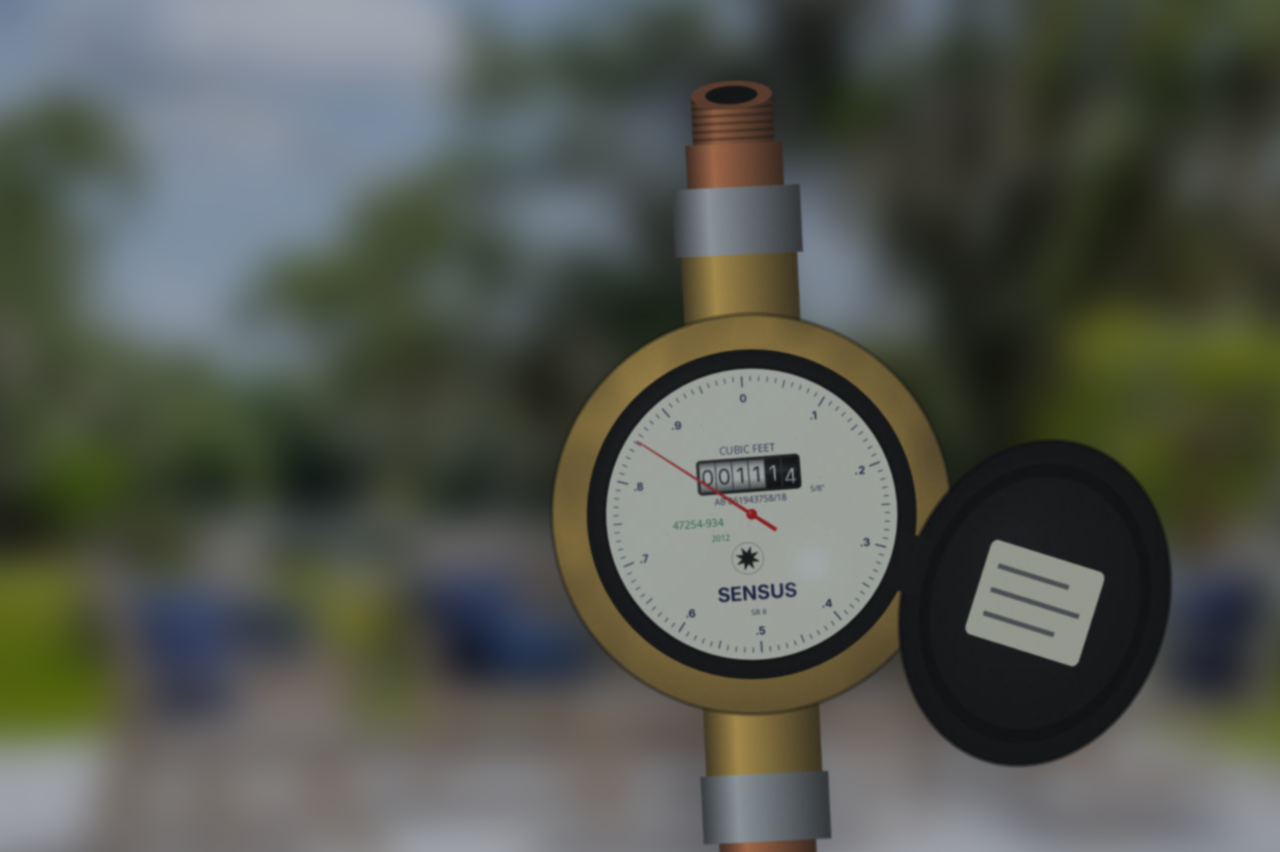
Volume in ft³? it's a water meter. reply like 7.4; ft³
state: 1113.85; ft³
